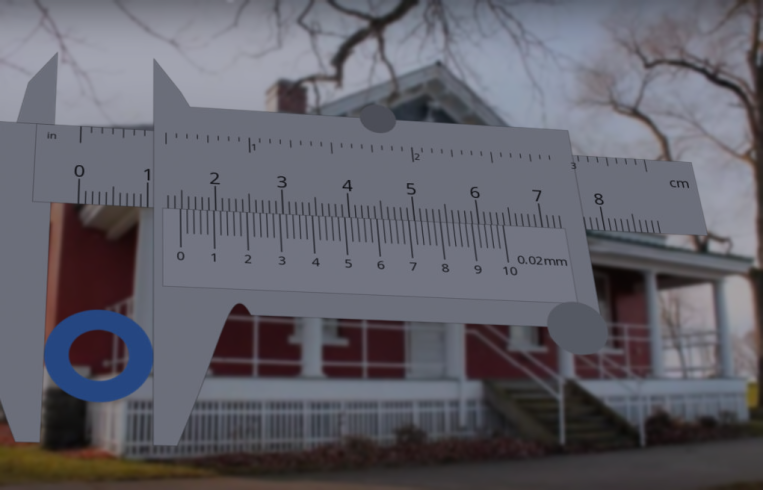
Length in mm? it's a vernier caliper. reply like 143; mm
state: 14.8; mm
